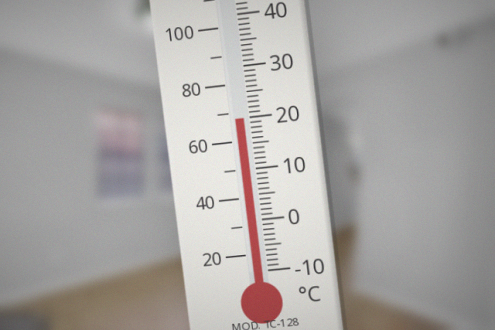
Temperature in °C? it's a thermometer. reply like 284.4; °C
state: 20; °C
